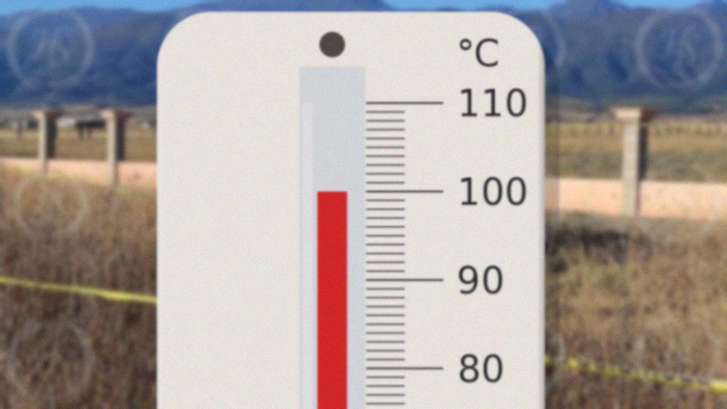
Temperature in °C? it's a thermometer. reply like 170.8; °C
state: 100; °C
